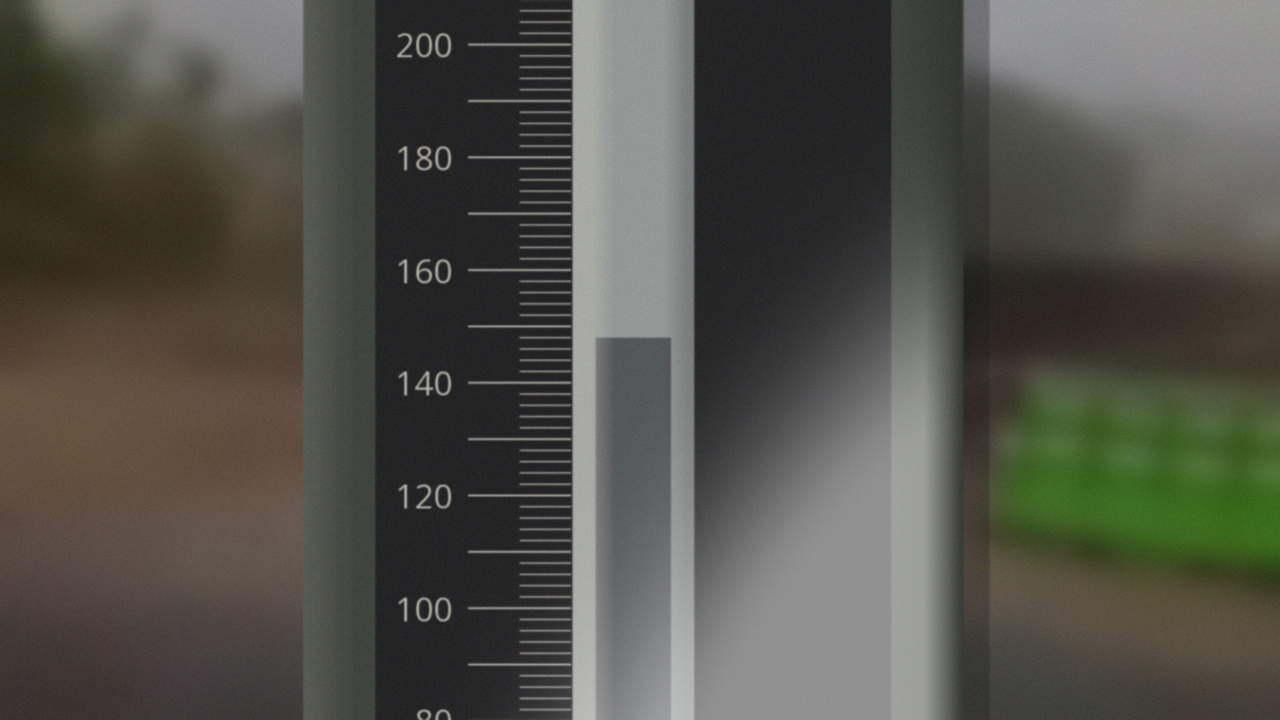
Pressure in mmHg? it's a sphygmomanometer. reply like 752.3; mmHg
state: 148; mmHg
